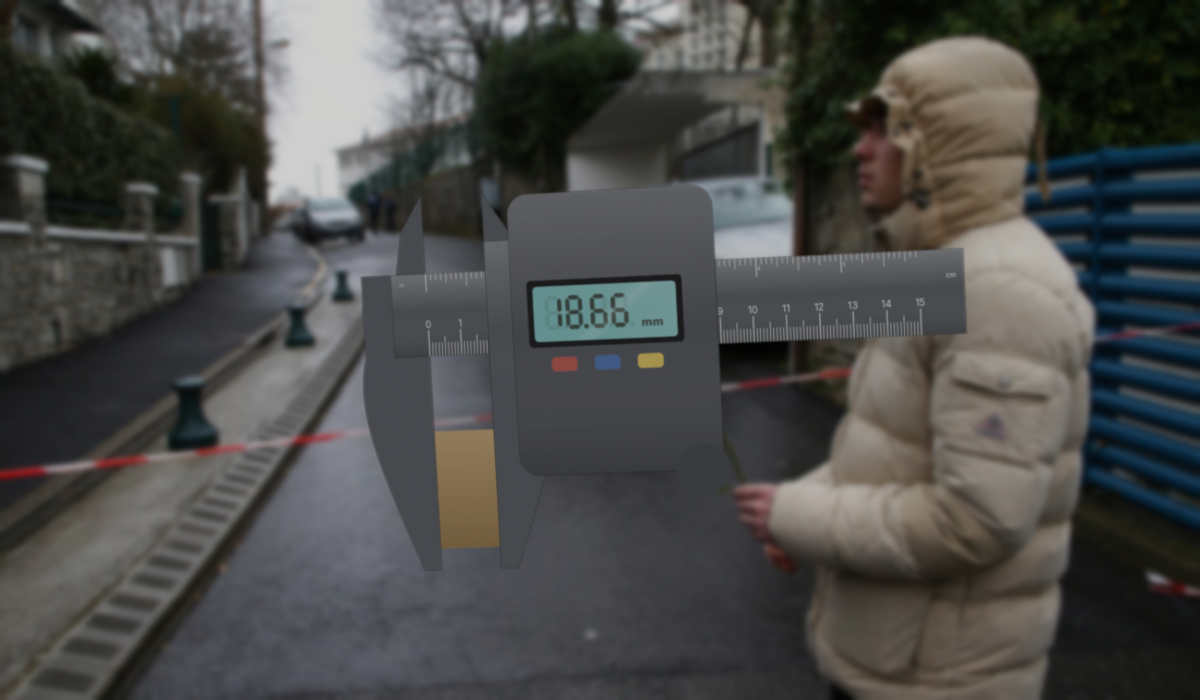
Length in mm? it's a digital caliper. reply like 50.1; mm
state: 18.66; mm
